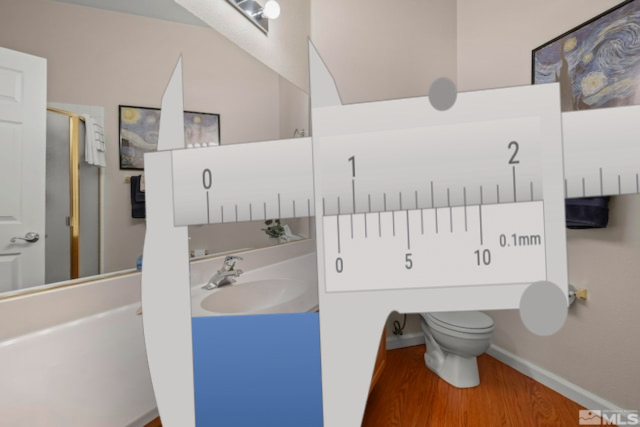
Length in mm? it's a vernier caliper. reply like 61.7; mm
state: 8.9; mm
